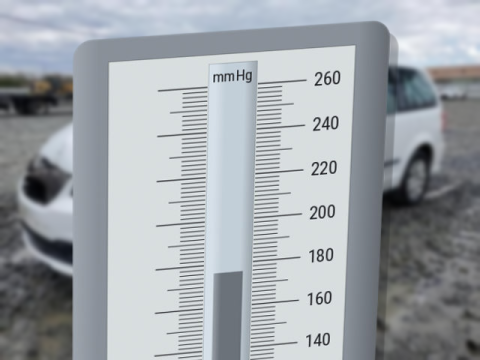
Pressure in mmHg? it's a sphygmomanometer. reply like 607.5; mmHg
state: 176; mmHg
